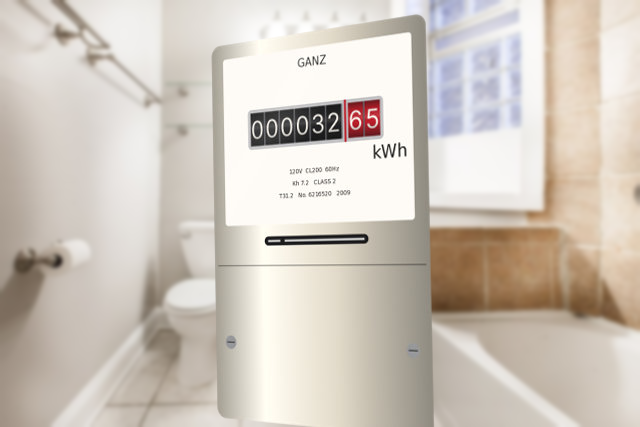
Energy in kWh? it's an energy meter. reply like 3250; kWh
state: 32.65; kWh
